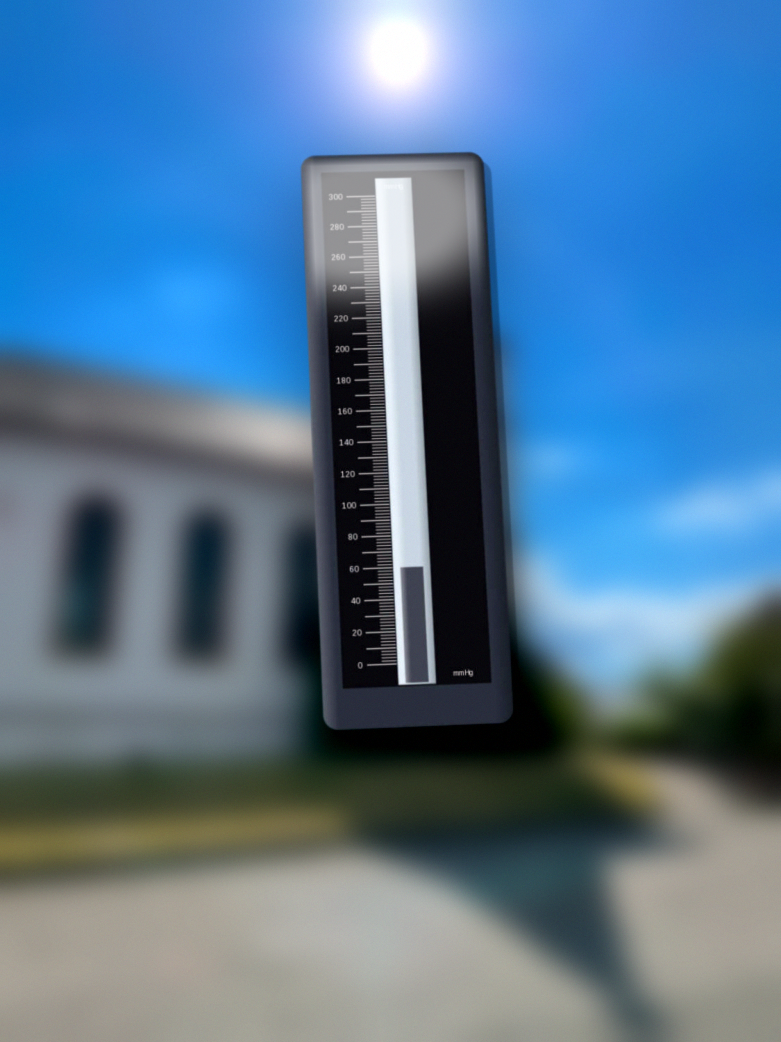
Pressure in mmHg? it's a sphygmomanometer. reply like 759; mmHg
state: 60; mmHg
